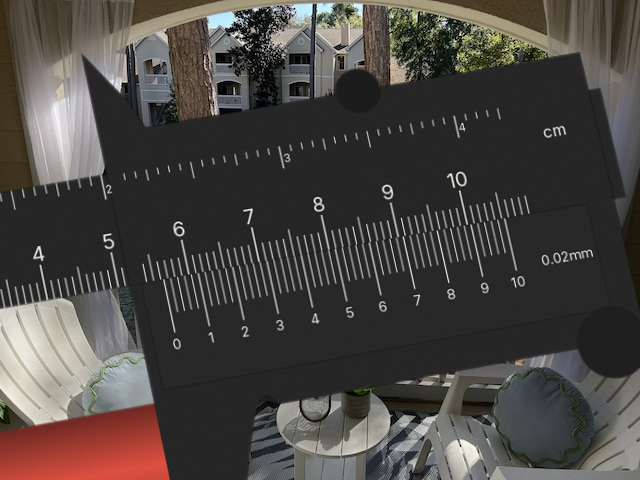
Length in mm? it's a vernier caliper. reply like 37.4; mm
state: 56.4; mm
